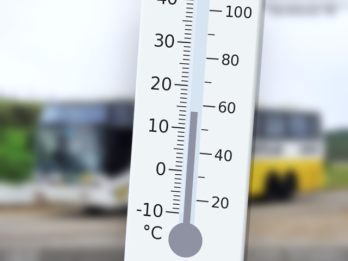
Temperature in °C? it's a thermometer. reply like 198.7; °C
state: 14; °C
